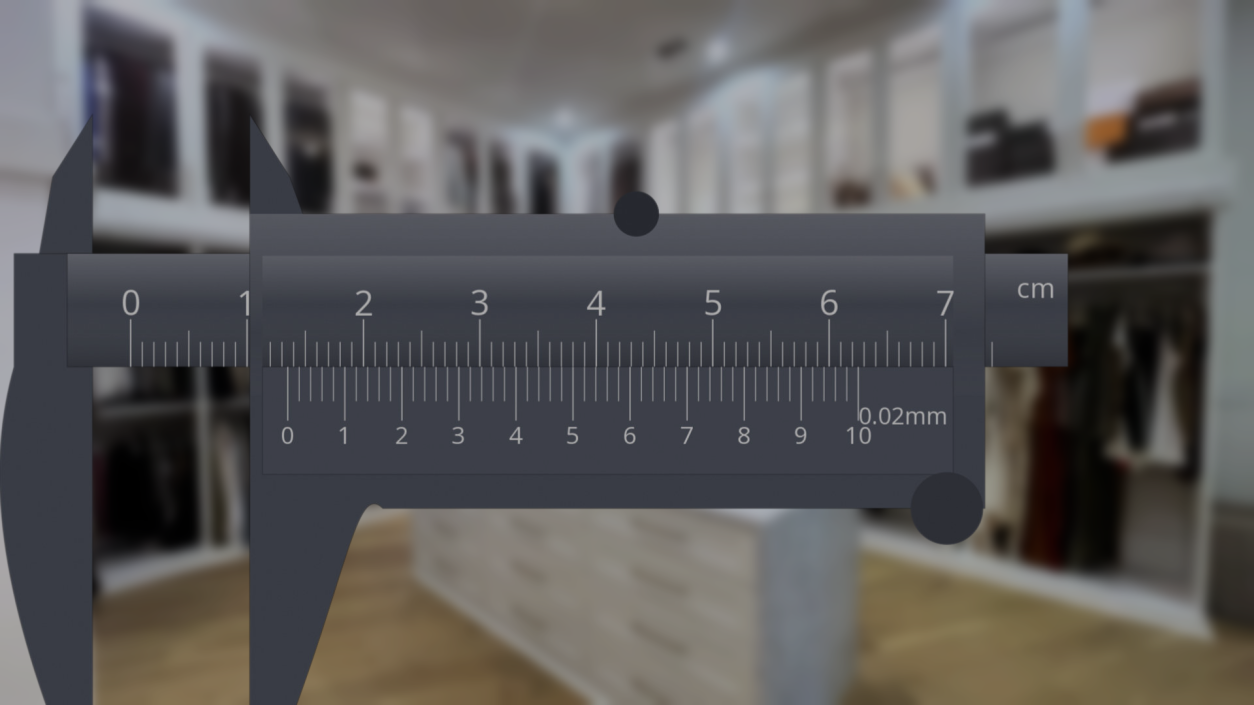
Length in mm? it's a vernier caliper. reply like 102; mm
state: 13.5; mm
